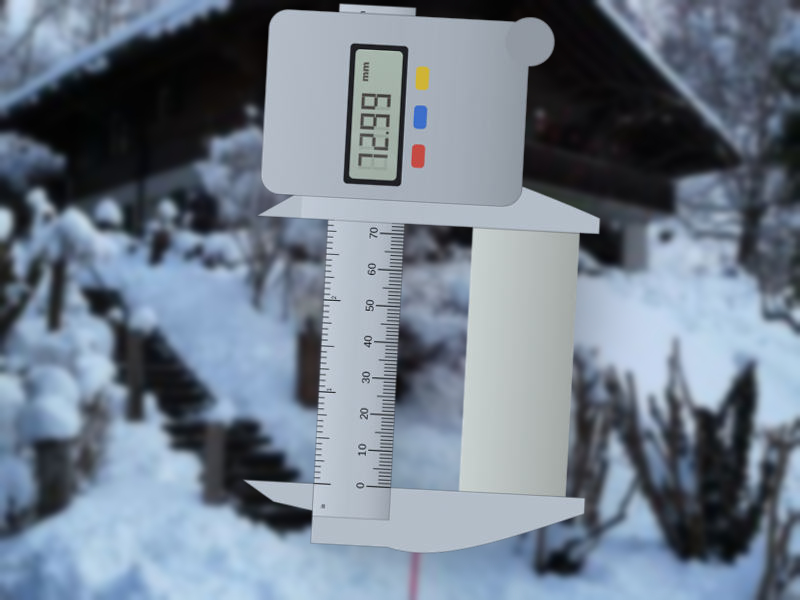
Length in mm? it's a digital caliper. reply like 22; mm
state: 72.99; mm
